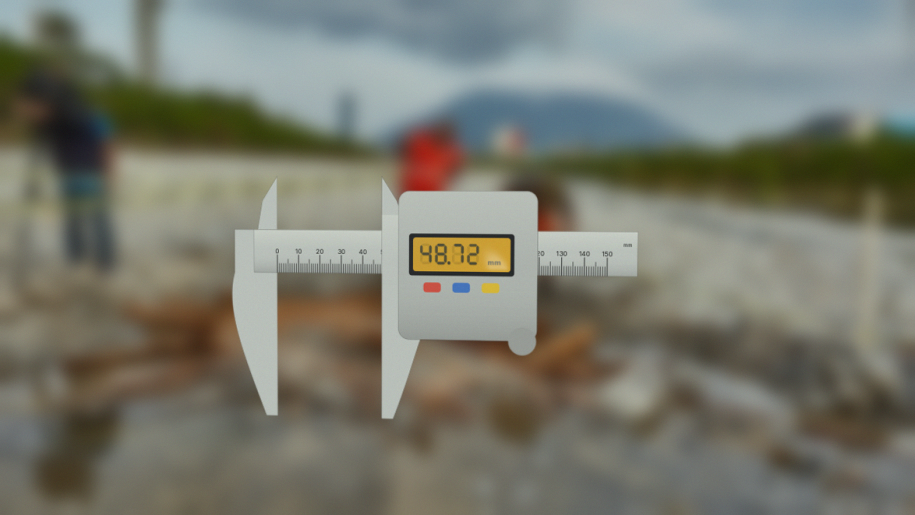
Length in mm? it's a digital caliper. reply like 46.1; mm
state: 48.72; mm
